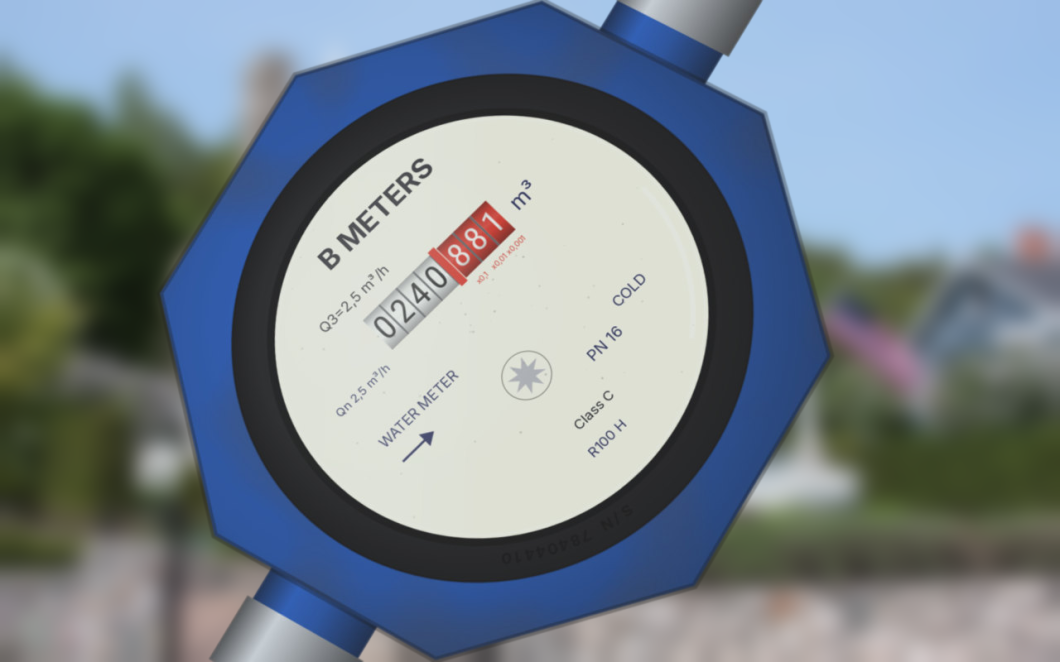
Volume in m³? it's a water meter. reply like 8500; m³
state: 240.881; m³
